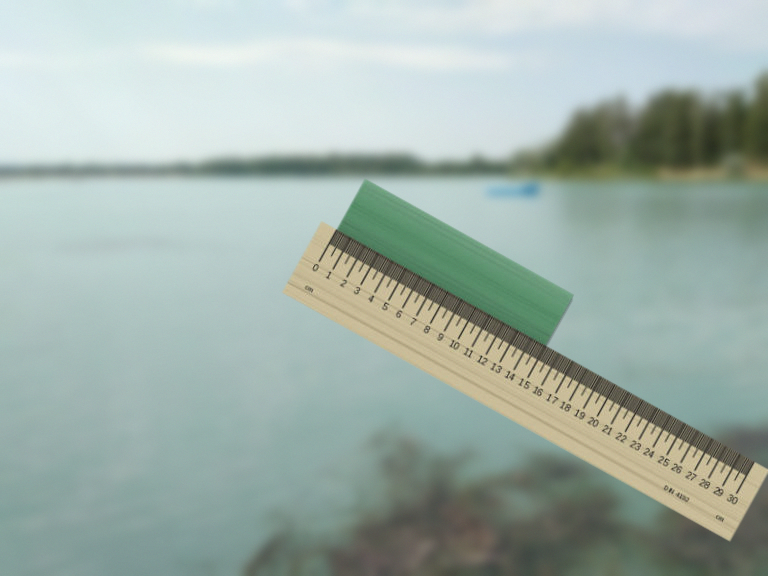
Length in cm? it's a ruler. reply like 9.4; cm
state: 15; cm
